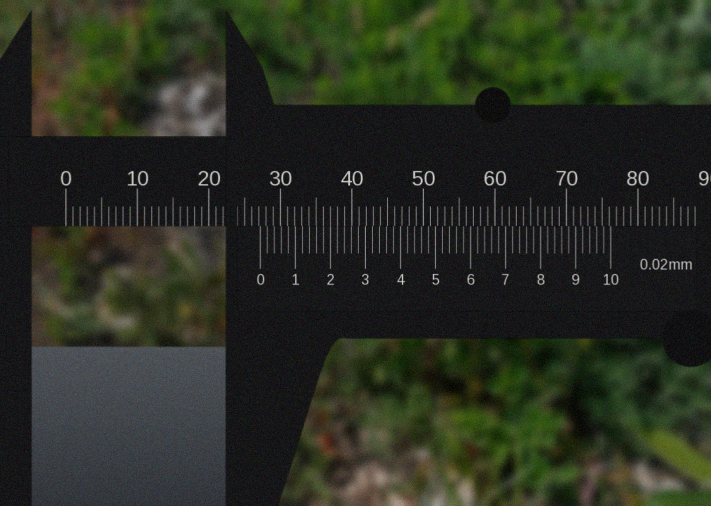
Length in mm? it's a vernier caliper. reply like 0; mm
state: 27.2; mm
